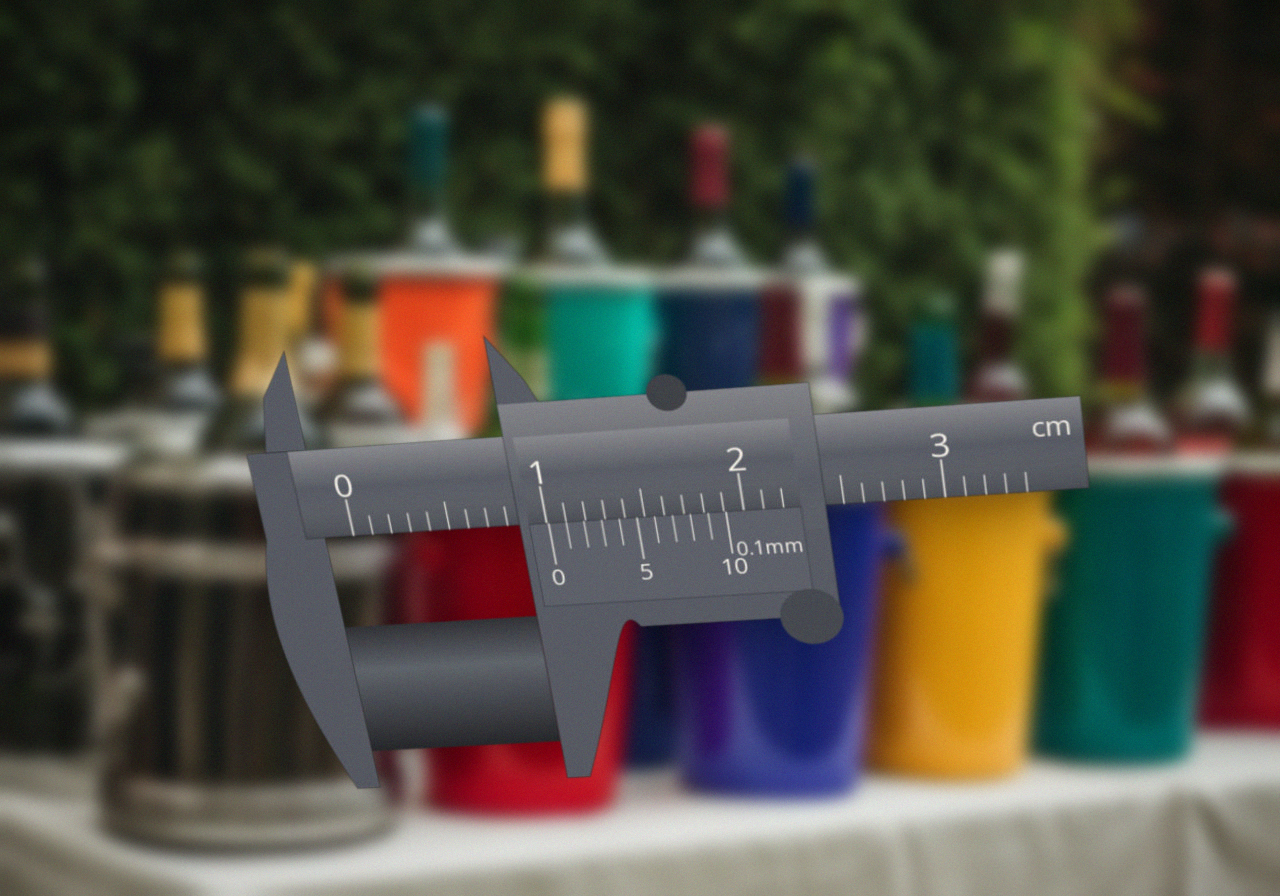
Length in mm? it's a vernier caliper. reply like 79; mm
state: 10.1; mm
